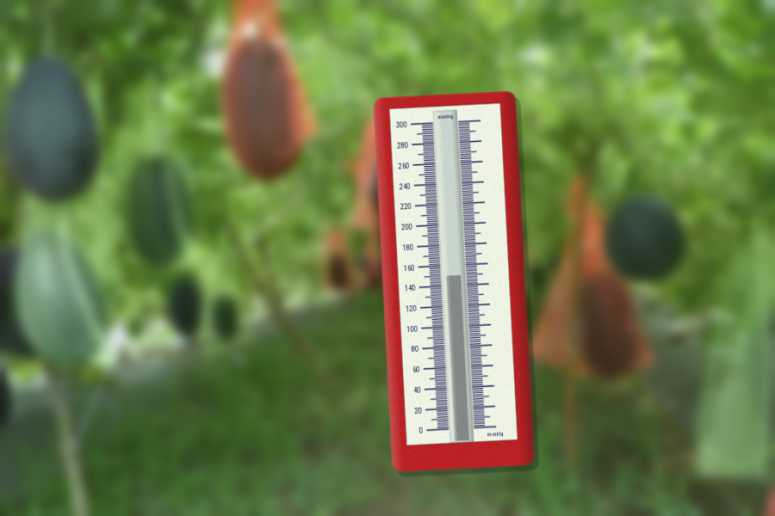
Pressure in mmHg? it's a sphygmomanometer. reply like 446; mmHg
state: 150; mmHg
